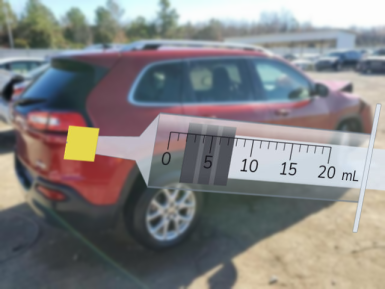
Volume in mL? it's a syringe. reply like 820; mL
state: 2; mL
